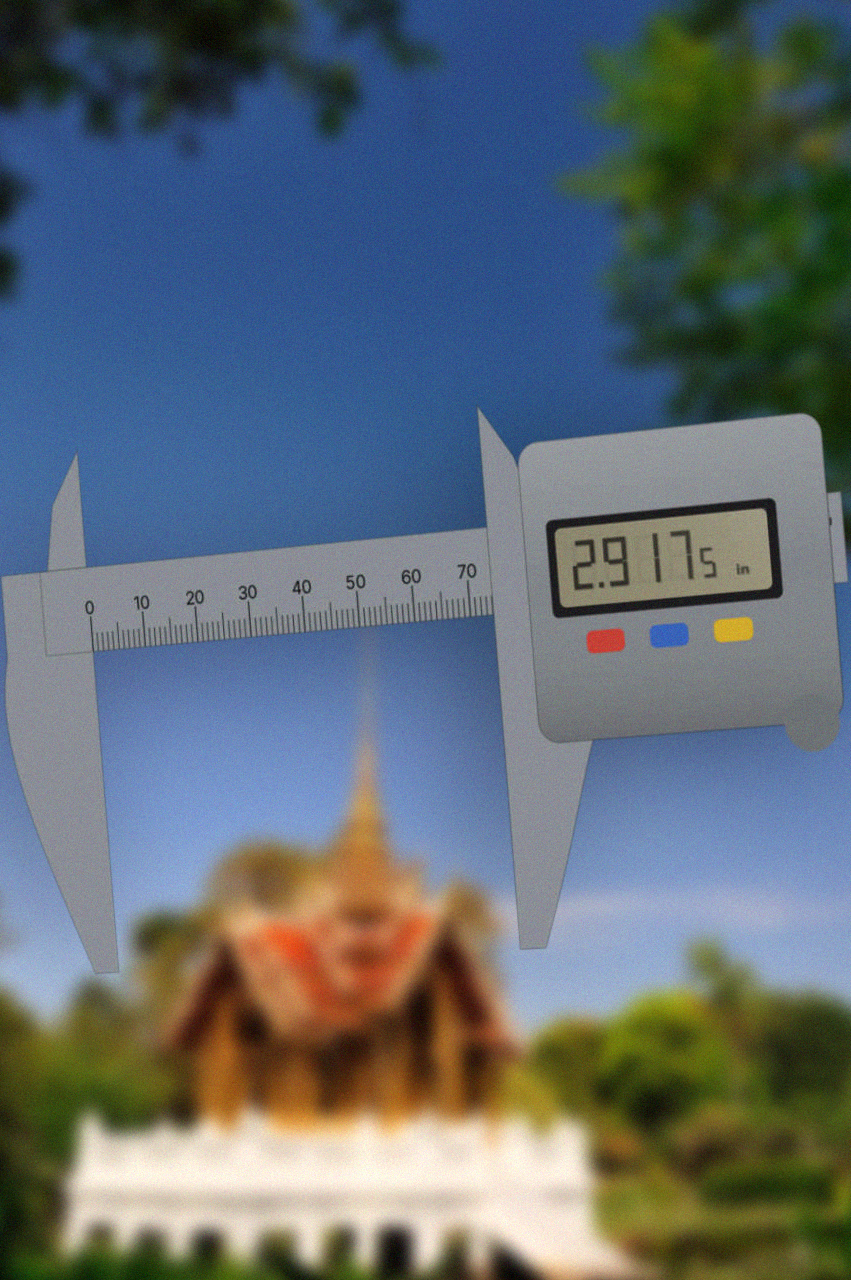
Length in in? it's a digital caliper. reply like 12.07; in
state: 2.9175; in
